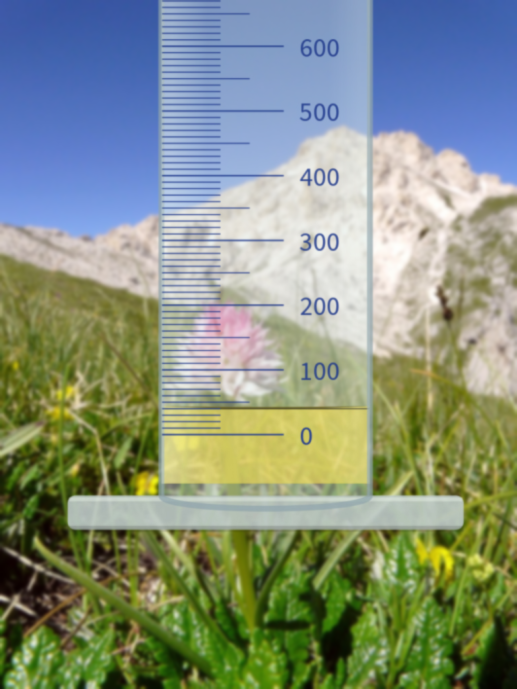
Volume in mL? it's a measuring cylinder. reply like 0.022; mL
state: 40; mL
